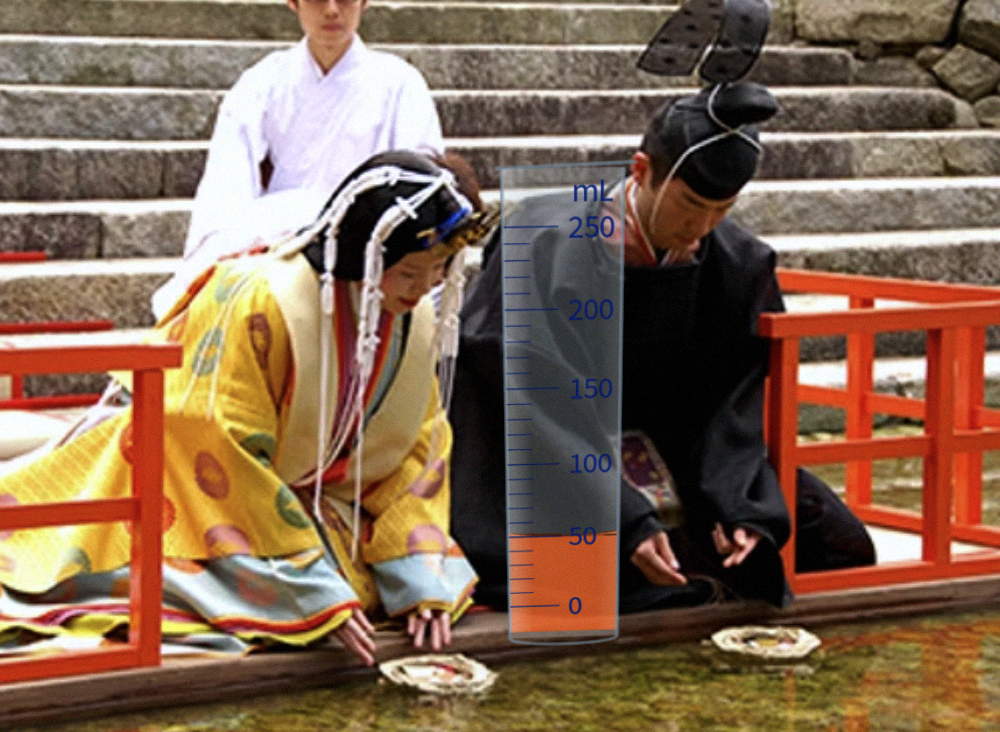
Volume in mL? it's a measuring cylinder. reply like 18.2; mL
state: 50; mL
